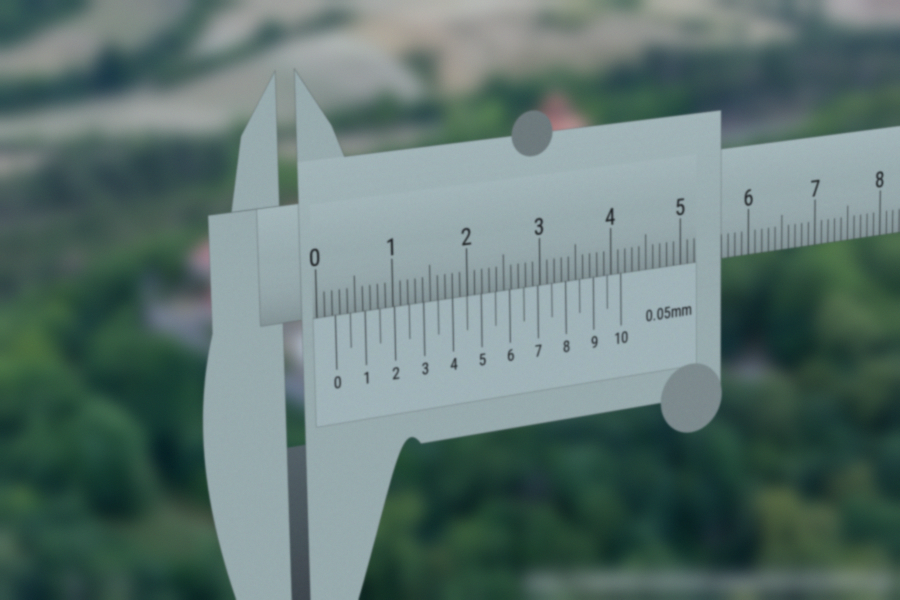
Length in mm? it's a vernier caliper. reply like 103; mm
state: 2.4; mm
